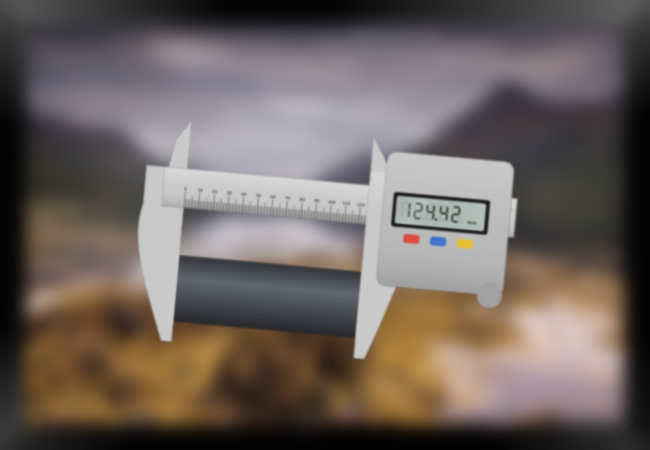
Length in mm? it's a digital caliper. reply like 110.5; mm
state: 124.42; mm
